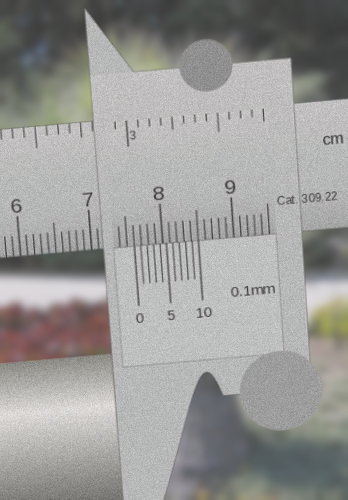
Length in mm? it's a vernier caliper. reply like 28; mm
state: 76.0; mm
